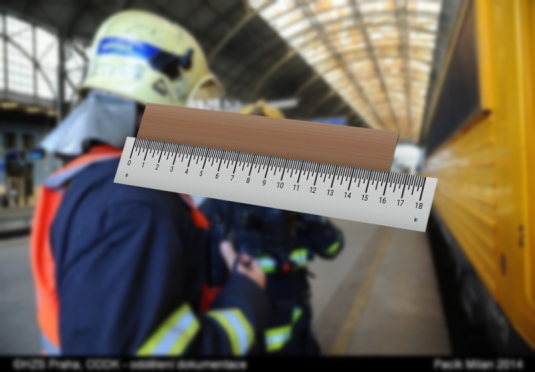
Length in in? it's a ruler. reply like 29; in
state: 16; in
